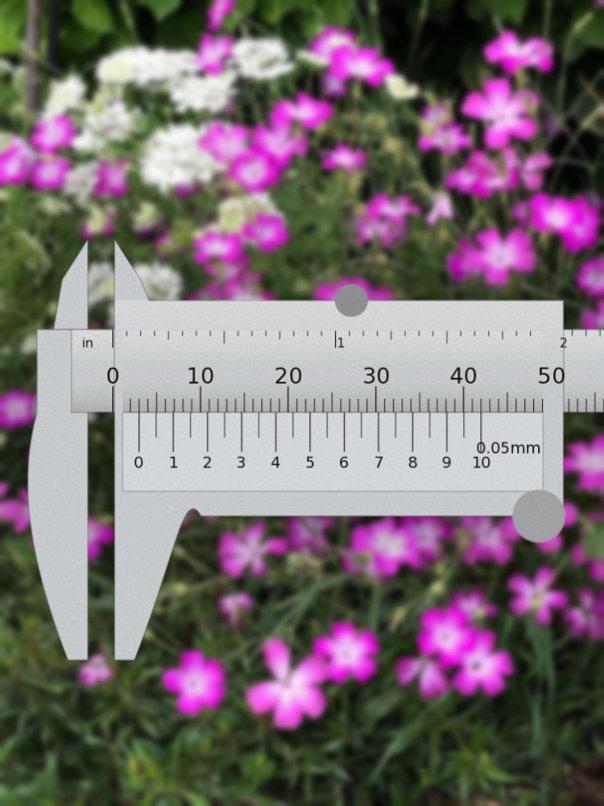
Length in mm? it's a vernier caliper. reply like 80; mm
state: 3.0; mm
